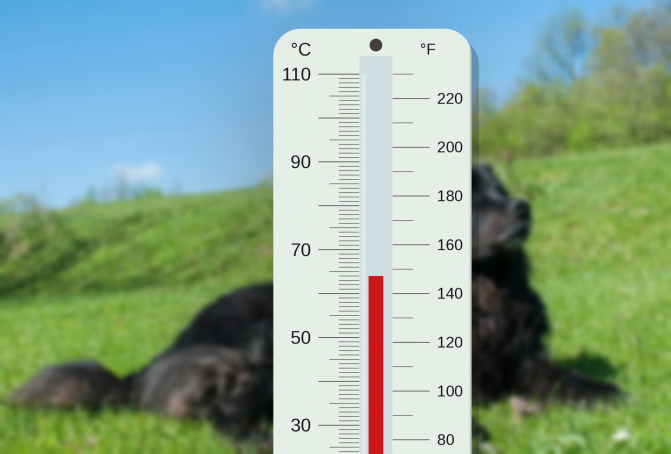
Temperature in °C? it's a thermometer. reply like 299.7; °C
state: 64; °C
